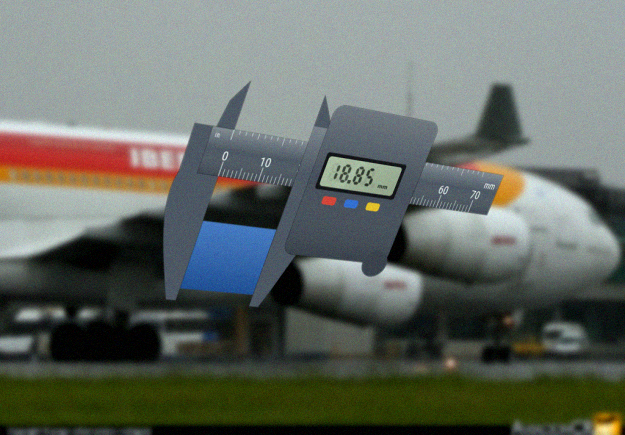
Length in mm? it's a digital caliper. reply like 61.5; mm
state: 18.85; mm
